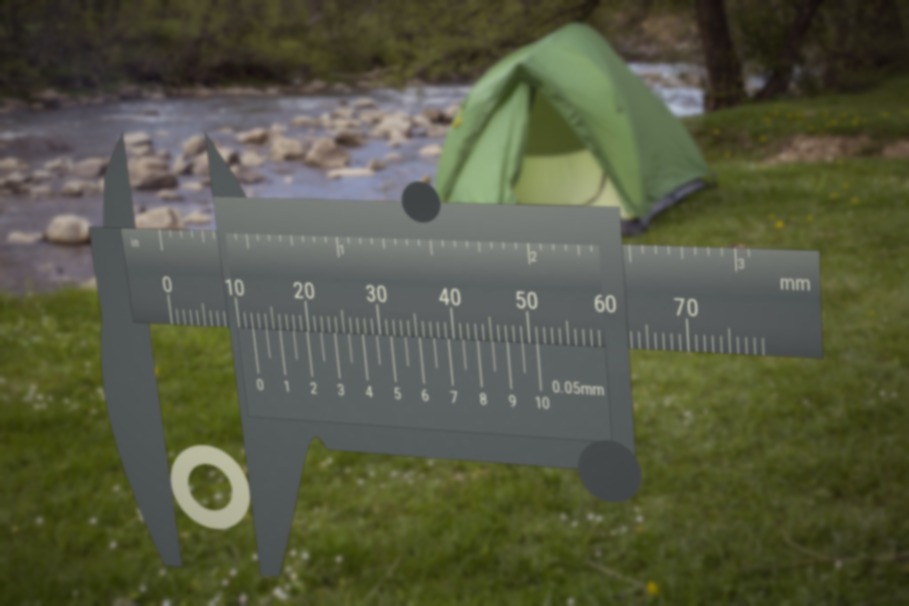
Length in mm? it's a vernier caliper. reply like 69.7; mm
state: 12.0; mm
